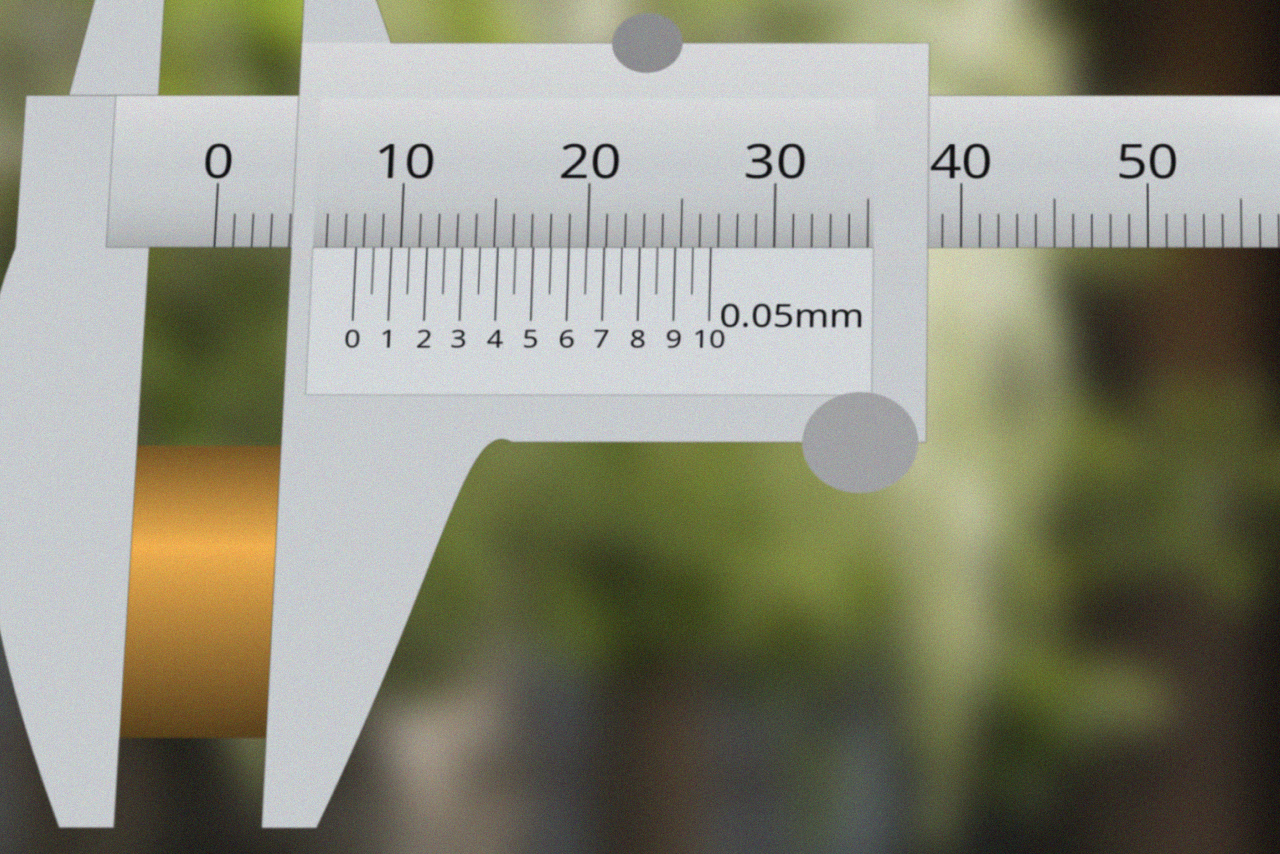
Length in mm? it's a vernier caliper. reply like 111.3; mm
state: 7.6; mm
